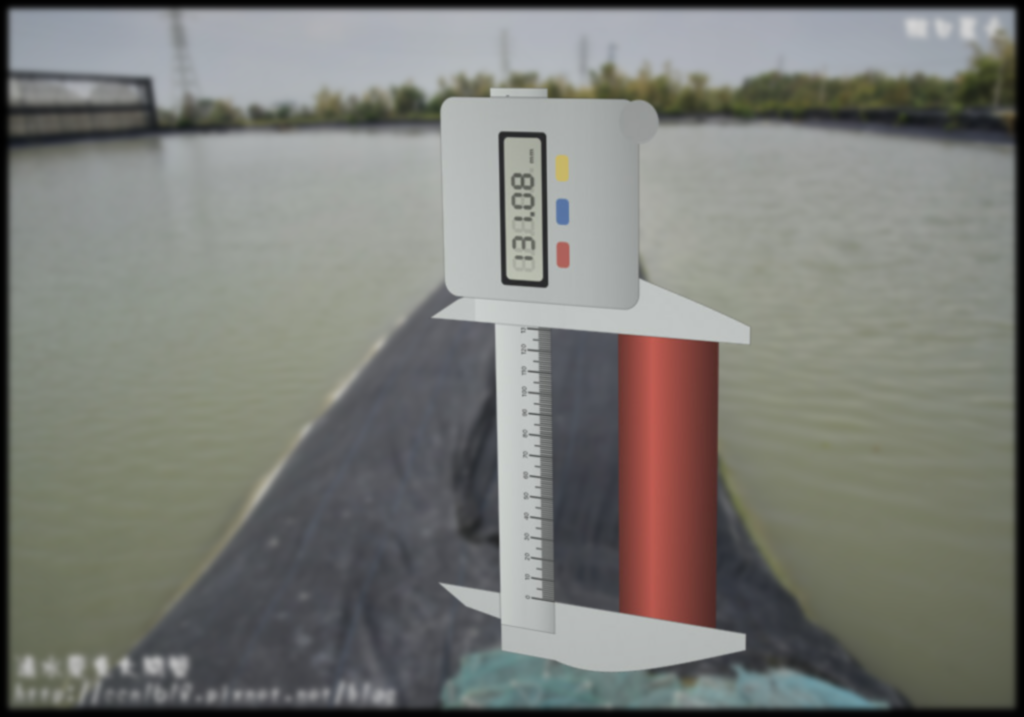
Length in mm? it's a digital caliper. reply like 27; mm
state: 131.08; mm
